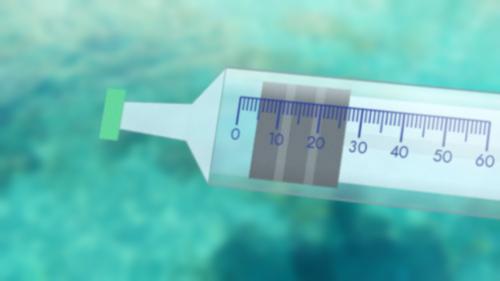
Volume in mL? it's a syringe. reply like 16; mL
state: 5; mL
